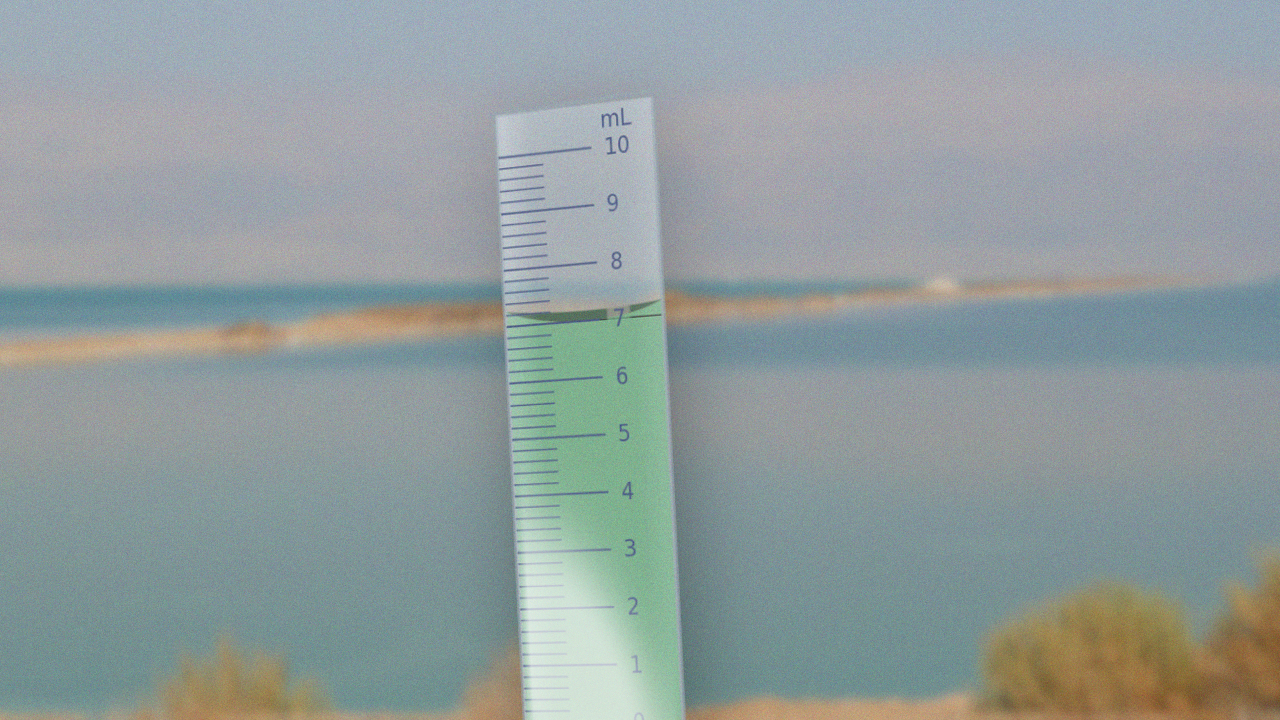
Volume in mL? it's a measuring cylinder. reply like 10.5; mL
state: 7; mL
